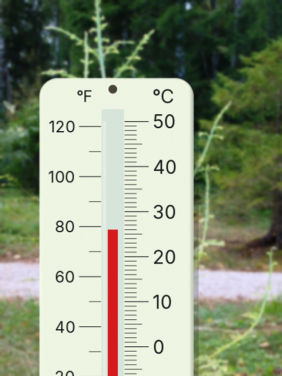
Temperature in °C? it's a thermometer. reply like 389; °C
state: 26; °C
